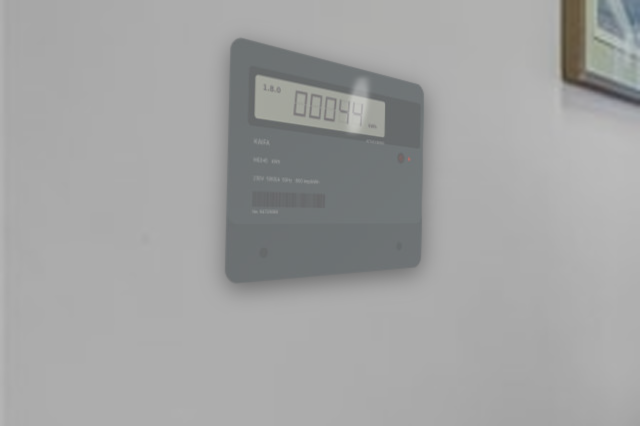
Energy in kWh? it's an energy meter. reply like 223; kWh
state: 44; kWh
